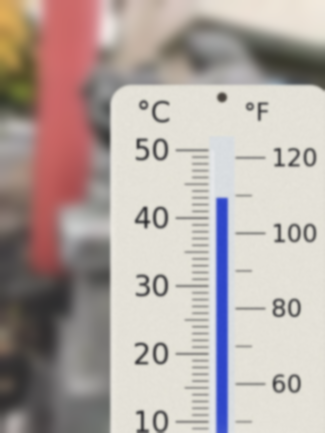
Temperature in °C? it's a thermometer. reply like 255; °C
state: 43; °C
